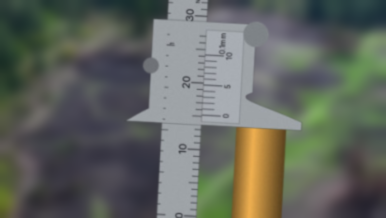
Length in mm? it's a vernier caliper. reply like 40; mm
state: 15.2; mm
